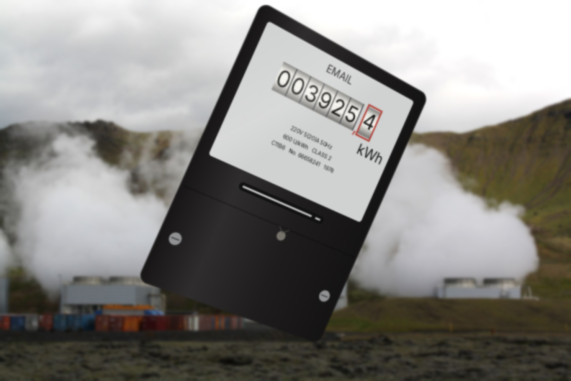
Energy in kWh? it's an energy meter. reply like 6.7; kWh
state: 3925.4; kWh
